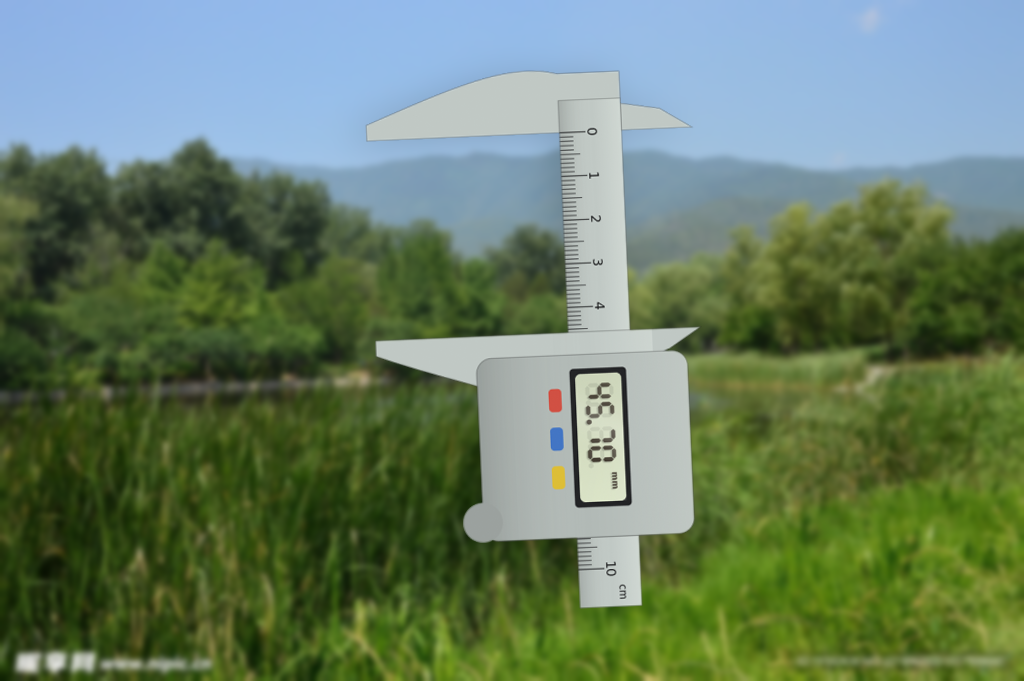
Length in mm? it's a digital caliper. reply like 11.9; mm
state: 45.70; mm
